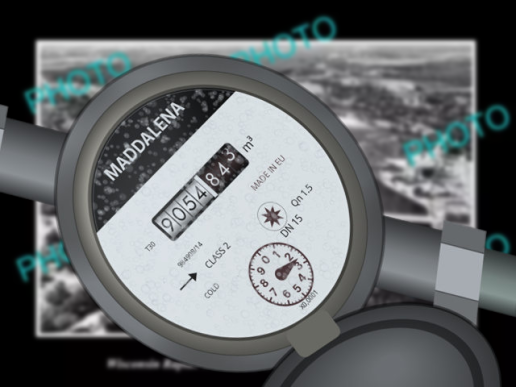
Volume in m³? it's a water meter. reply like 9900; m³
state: 9054.8432; m³
